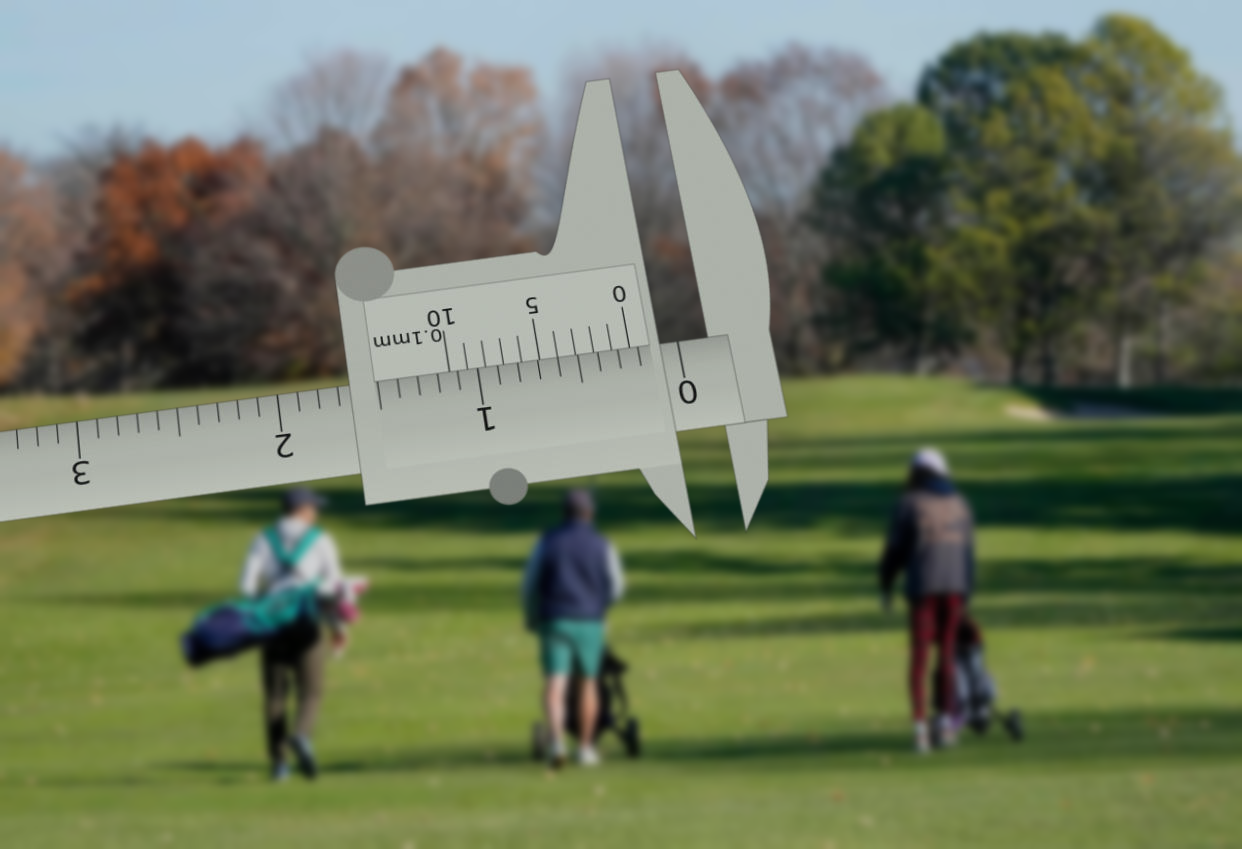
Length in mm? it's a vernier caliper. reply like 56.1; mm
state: 2.4; mm
